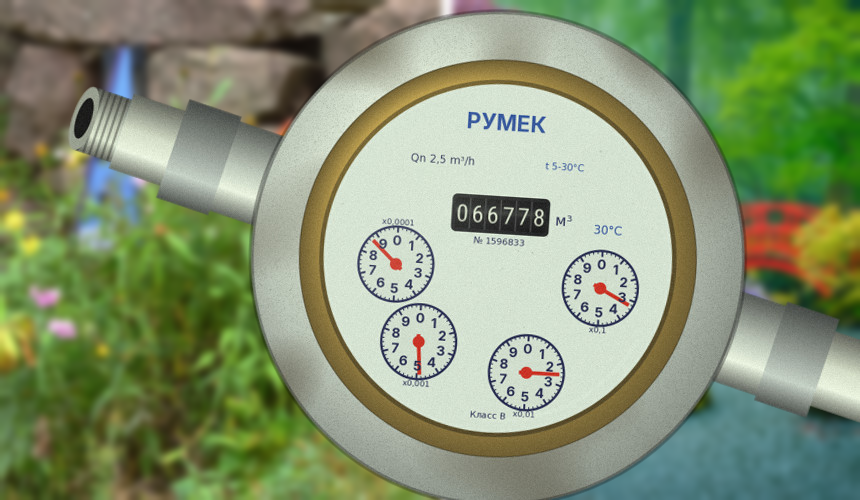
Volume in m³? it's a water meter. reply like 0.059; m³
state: 66778.3248; m³
